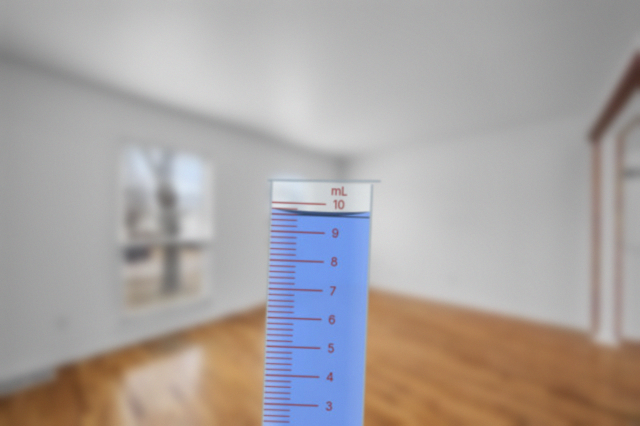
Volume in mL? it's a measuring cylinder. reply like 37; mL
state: 9.6; mL
